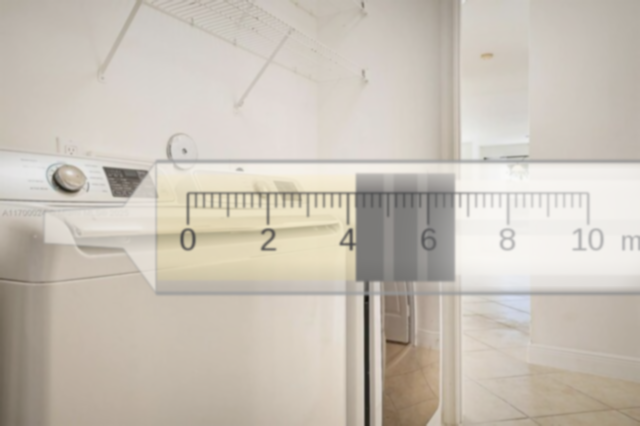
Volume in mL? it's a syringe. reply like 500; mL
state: 4.2; mL
